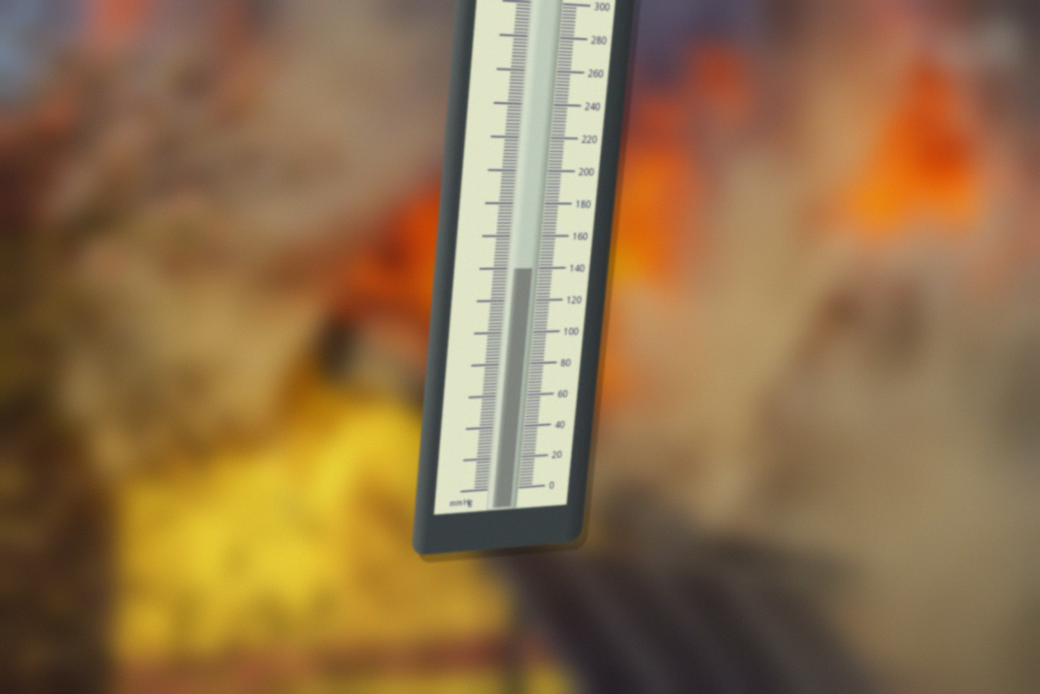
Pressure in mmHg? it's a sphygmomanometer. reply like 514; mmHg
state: 140; mmHg
